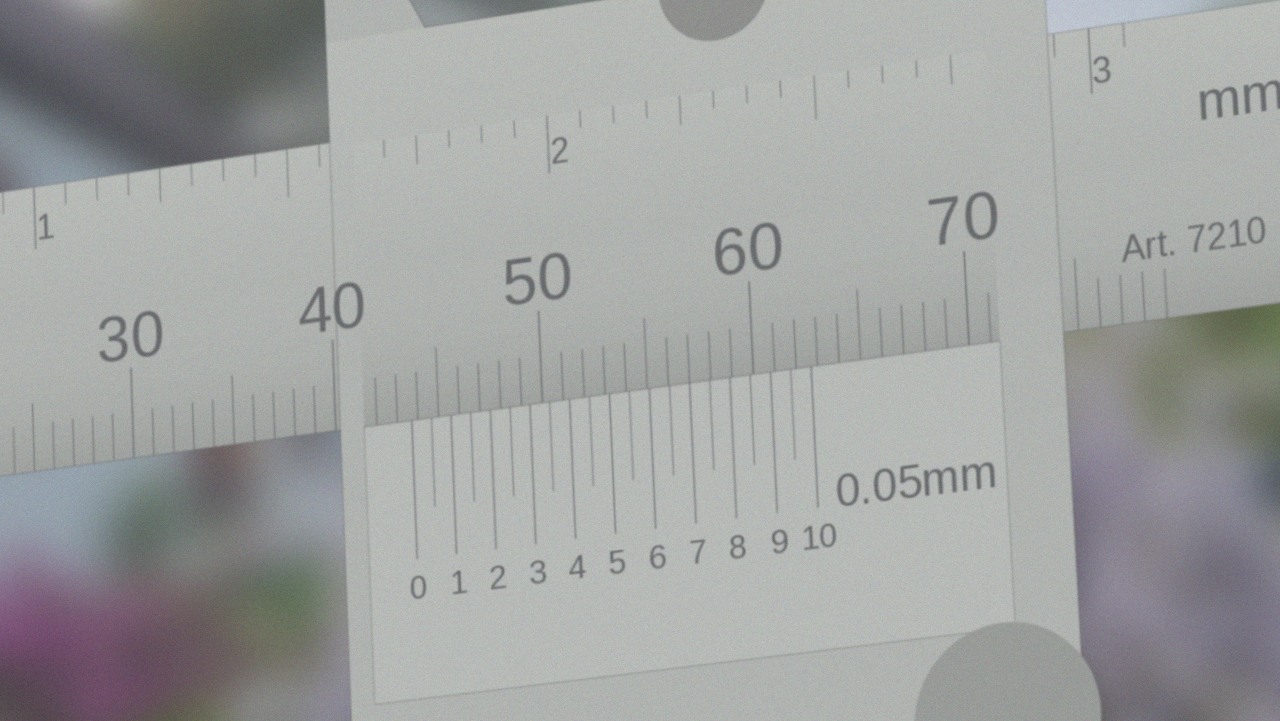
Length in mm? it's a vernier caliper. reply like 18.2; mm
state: 43.7; mm
